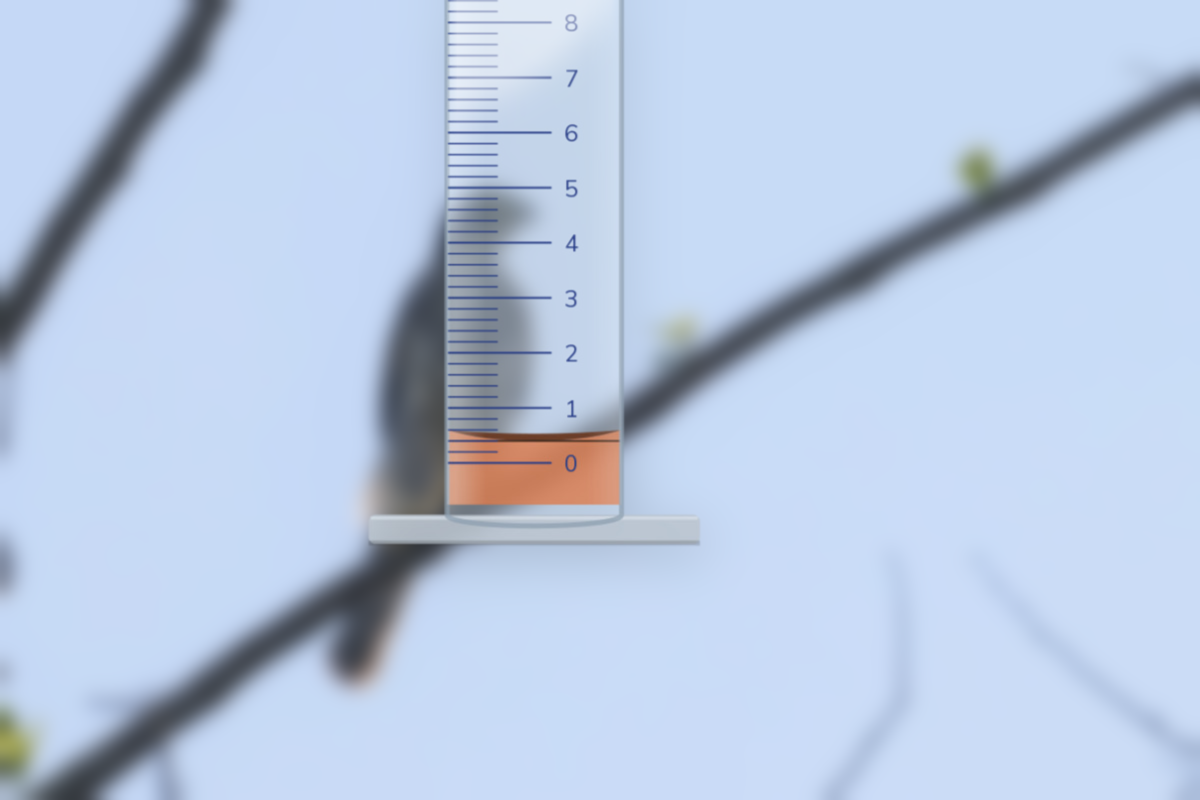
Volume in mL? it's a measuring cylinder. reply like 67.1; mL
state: 0.4; mL
